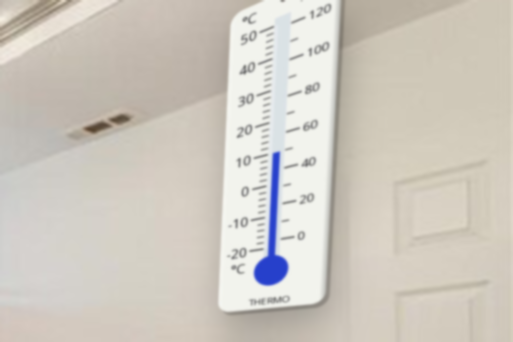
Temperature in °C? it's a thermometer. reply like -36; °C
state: 10; °C
